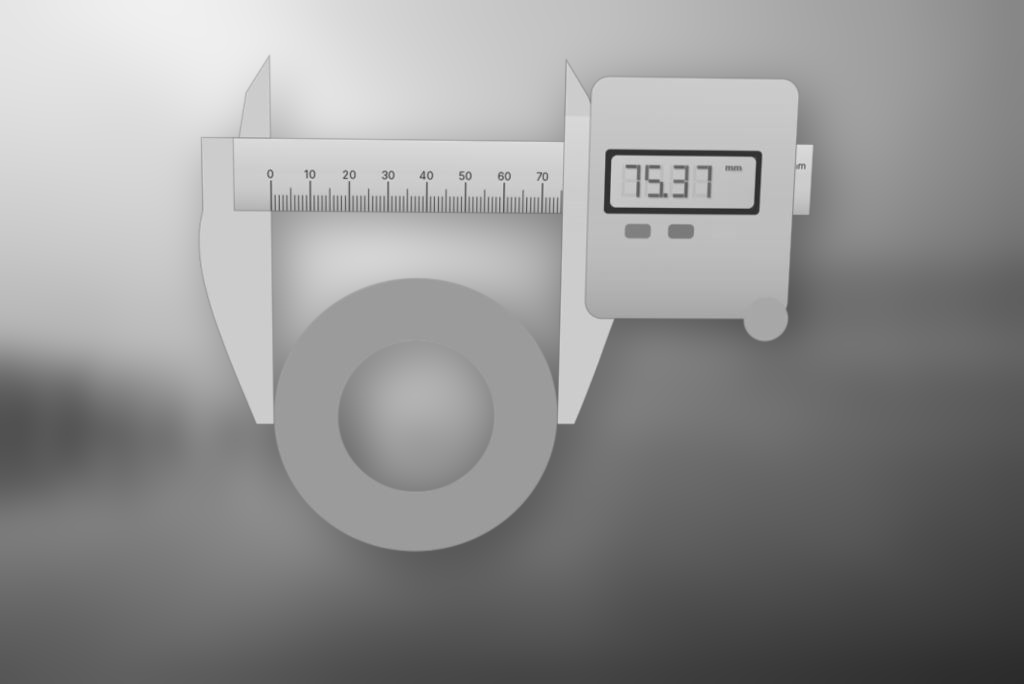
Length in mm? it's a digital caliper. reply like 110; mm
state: 75.37; mm
